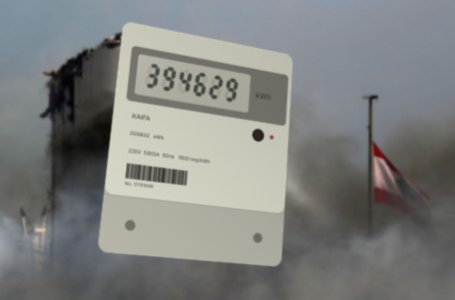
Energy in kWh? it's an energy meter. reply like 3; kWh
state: 394629; kWh
